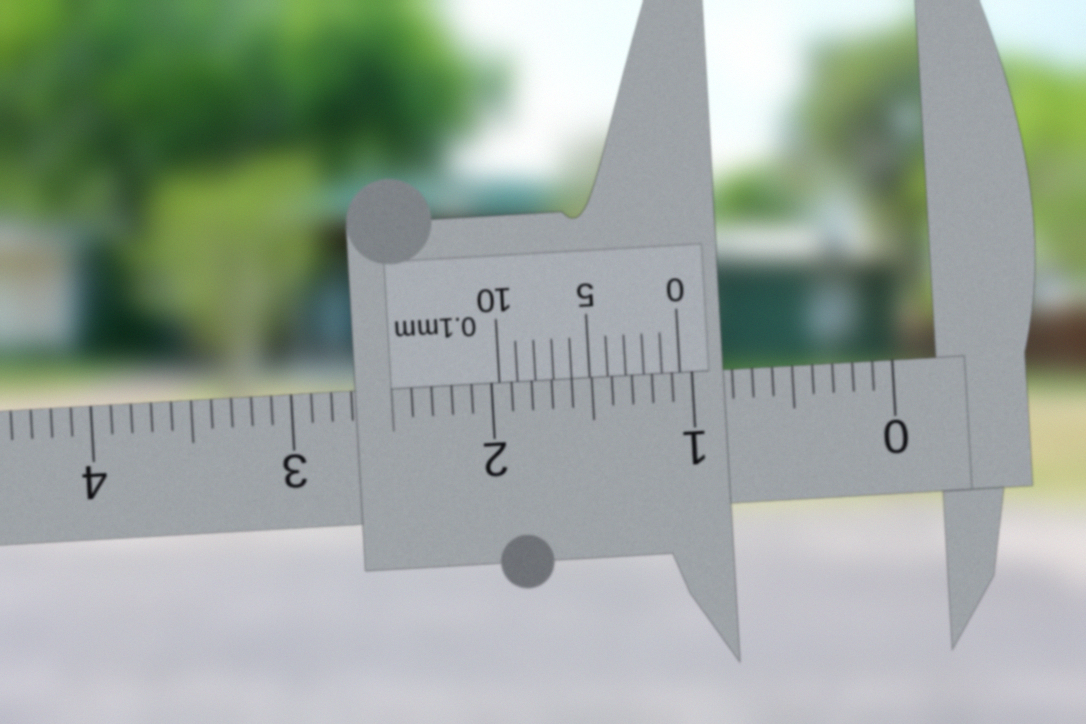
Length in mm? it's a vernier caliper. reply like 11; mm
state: 10.6; mm
